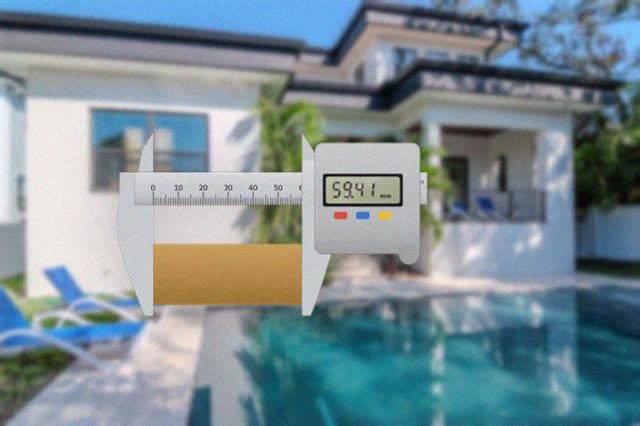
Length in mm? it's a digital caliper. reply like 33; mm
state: 59.41; mm
